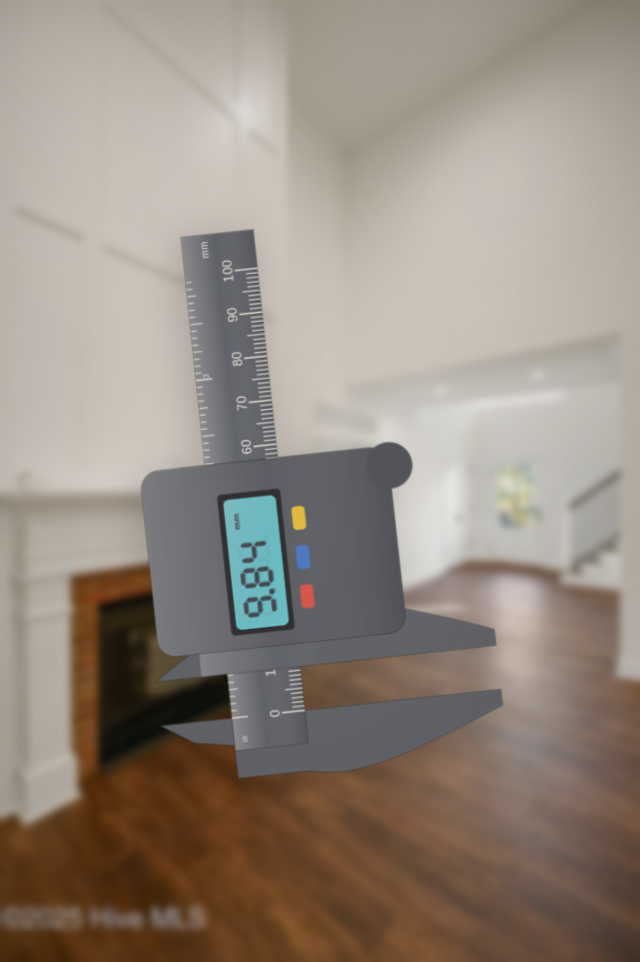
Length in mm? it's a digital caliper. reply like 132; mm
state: 9.84; mm
